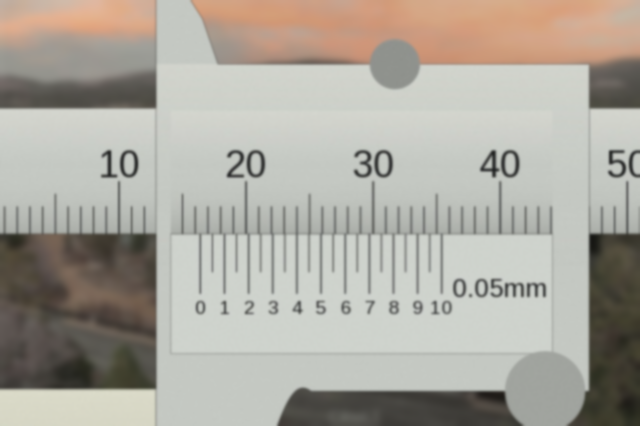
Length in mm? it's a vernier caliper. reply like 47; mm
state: 16.4; mm
